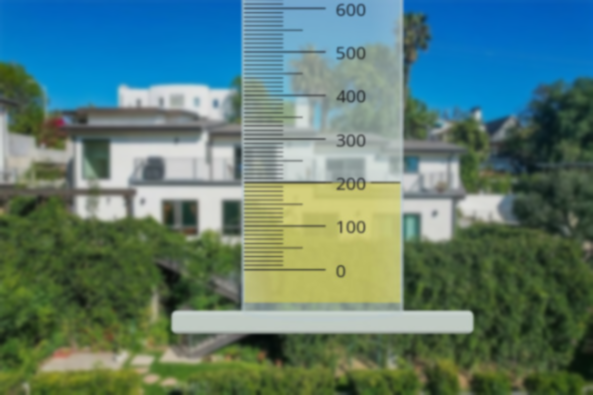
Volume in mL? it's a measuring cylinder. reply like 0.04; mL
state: 200; mL
